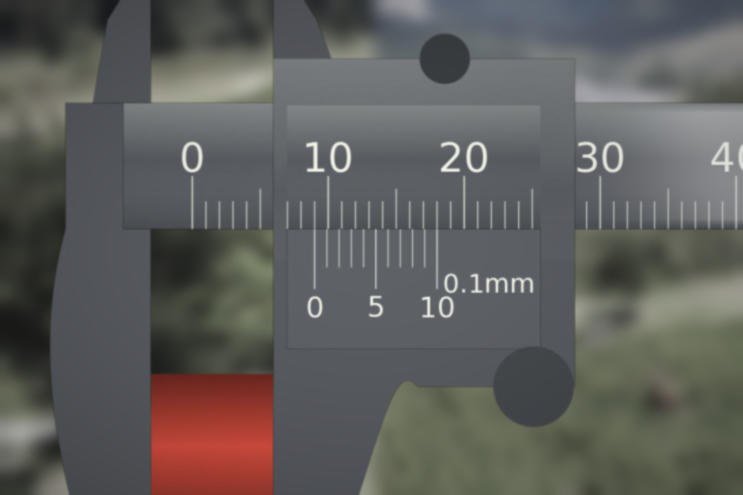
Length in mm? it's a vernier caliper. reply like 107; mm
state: 9.0; mm
